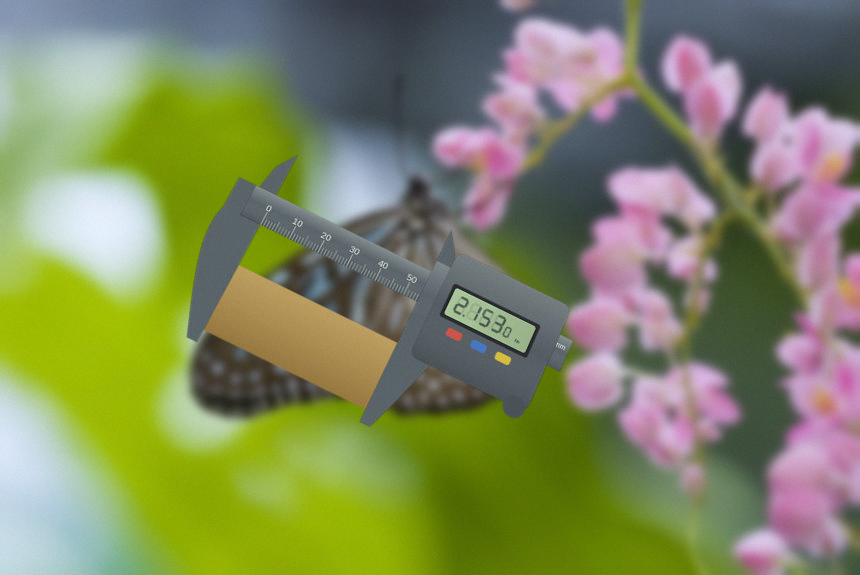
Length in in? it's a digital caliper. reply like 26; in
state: 2.1530; in
